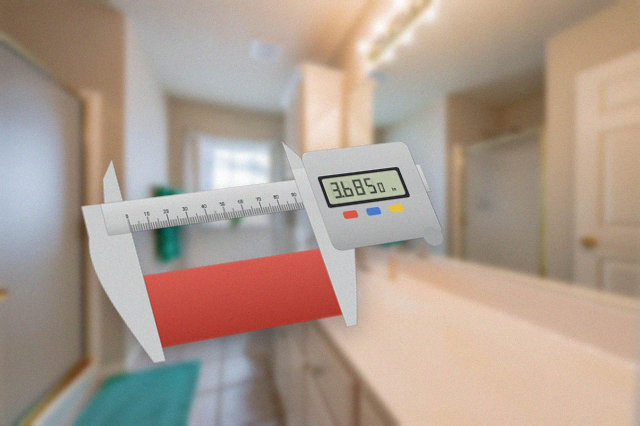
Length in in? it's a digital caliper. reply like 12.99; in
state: 3.6850; in
